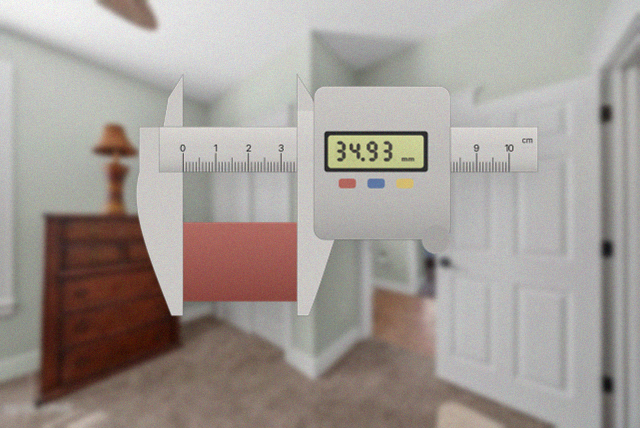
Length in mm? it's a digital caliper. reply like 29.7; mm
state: 34.93; mm
